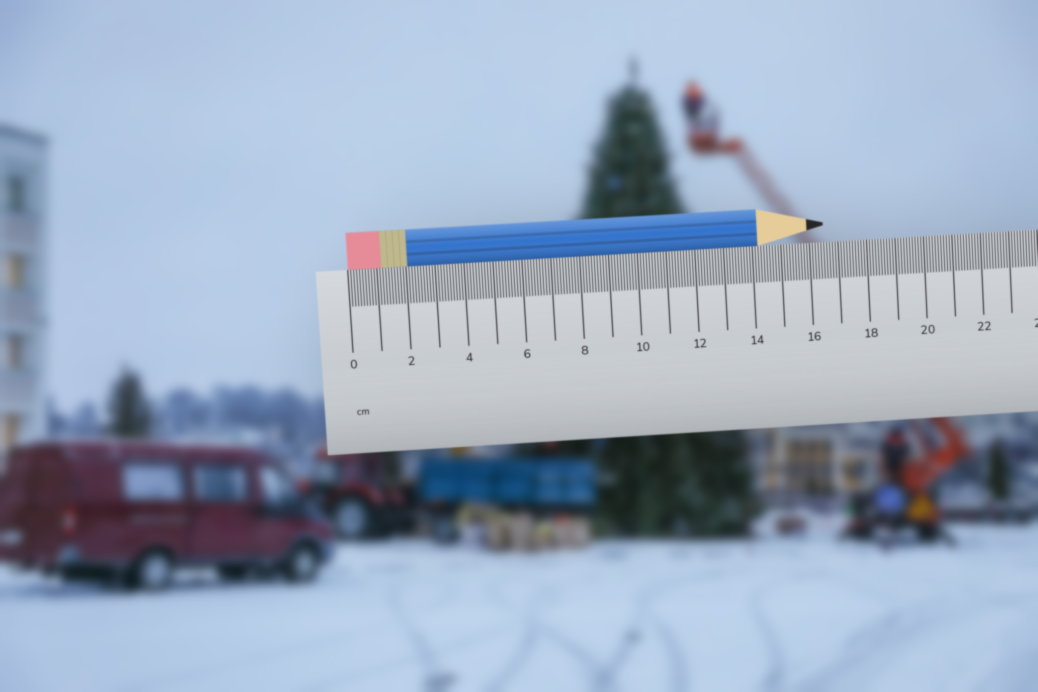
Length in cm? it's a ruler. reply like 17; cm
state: 16.5; cm
